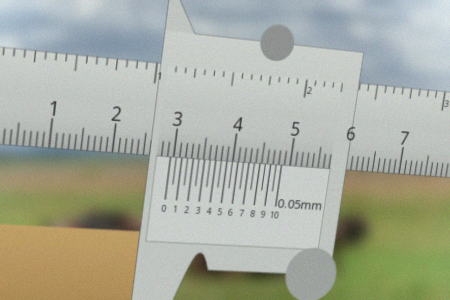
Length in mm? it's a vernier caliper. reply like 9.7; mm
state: 29.5; mm
